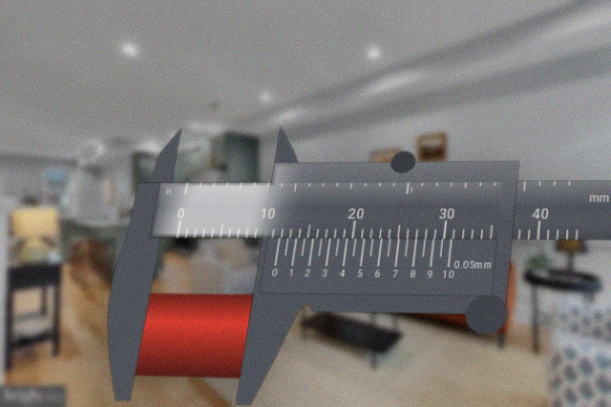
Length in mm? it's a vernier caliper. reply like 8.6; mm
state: 11.8; mm
